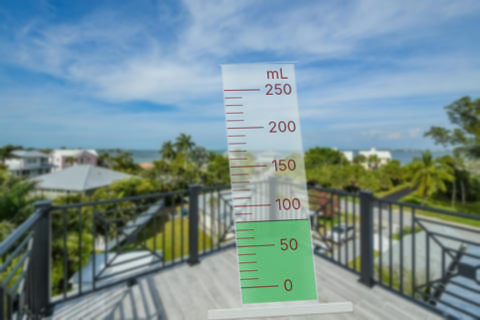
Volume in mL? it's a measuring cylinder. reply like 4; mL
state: 80; mL
